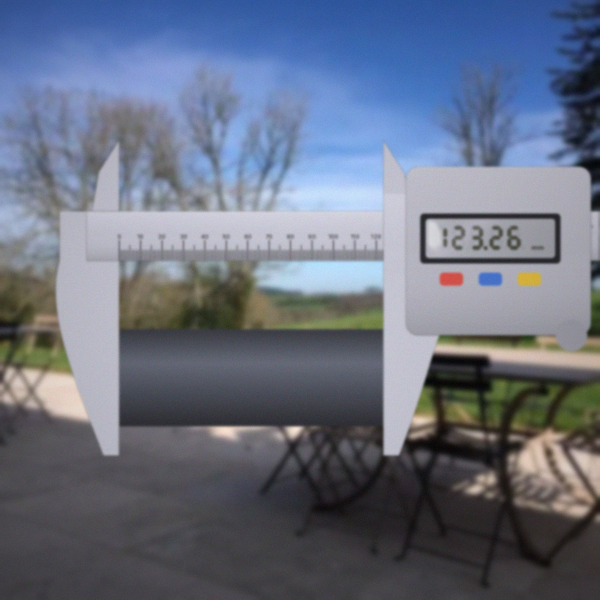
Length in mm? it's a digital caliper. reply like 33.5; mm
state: 123.26; mm
